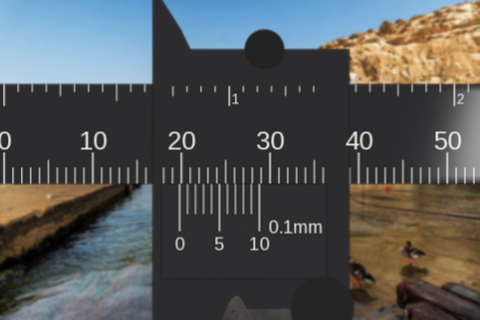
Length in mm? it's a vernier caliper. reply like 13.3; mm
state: 19.8; mm
